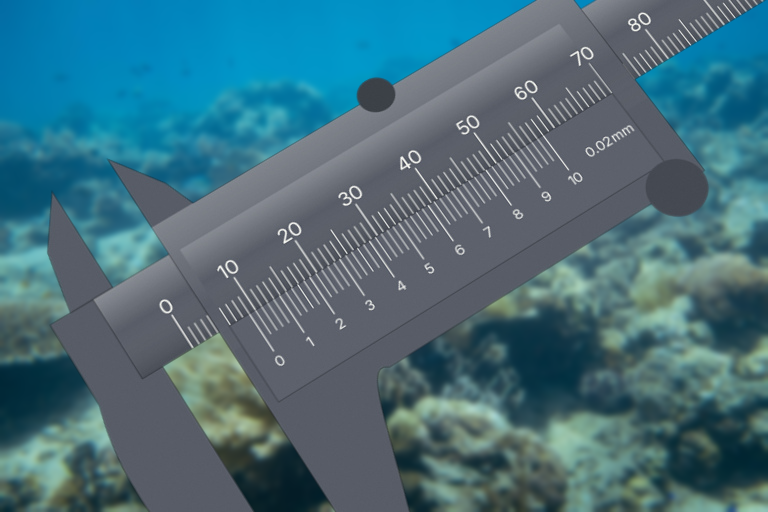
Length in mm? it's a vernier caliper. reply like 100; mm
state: 9.0; mm
